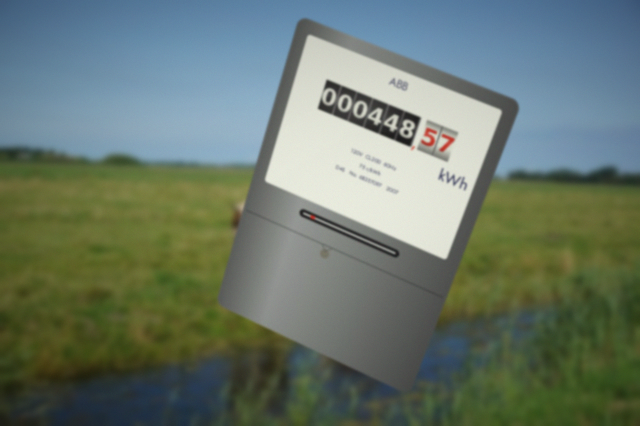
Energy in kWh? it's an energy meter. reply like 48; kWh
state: 448.57; kWh
